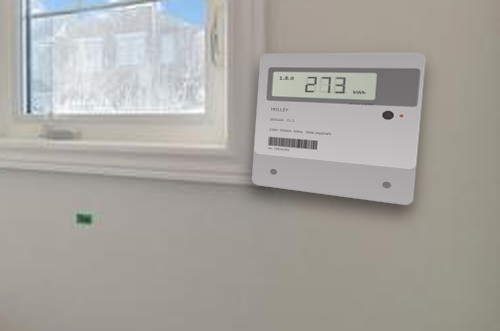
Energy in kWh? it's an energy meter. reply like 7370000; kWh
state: 273; kWh
